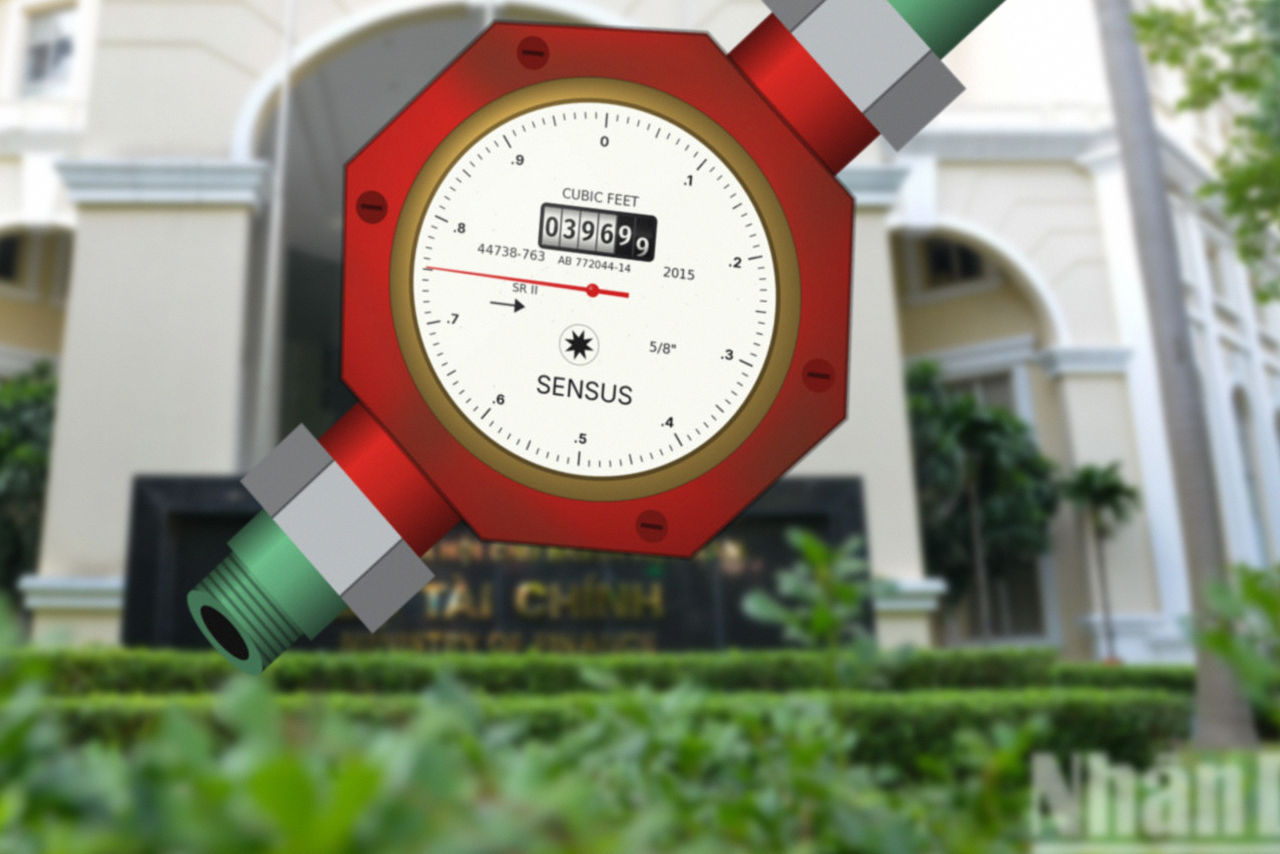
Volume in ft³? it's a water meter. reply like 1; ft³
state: 39698.75; ft³
